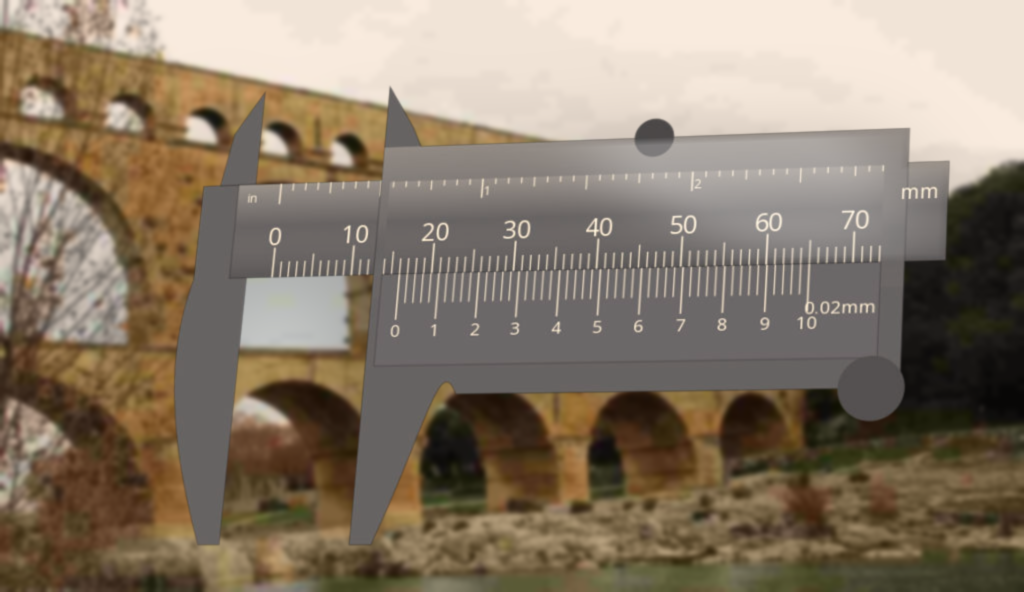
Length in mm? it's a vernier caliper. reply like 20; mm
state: 16.0; mm
